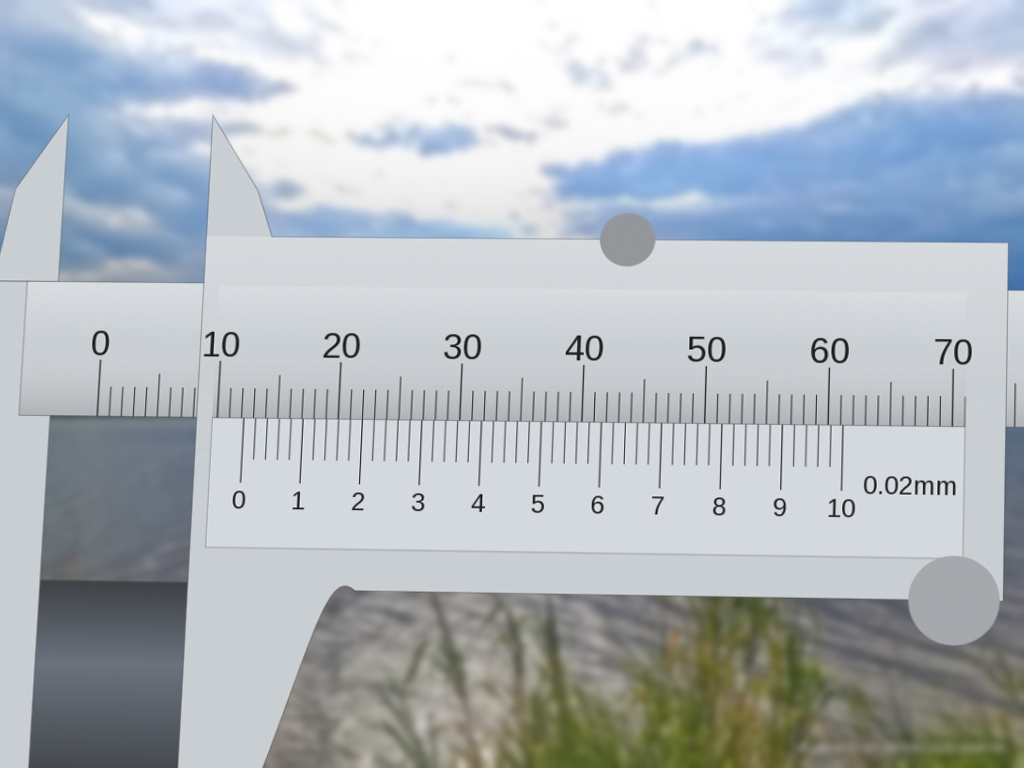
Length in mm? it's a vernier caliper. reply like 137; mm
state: 12.2; mm
